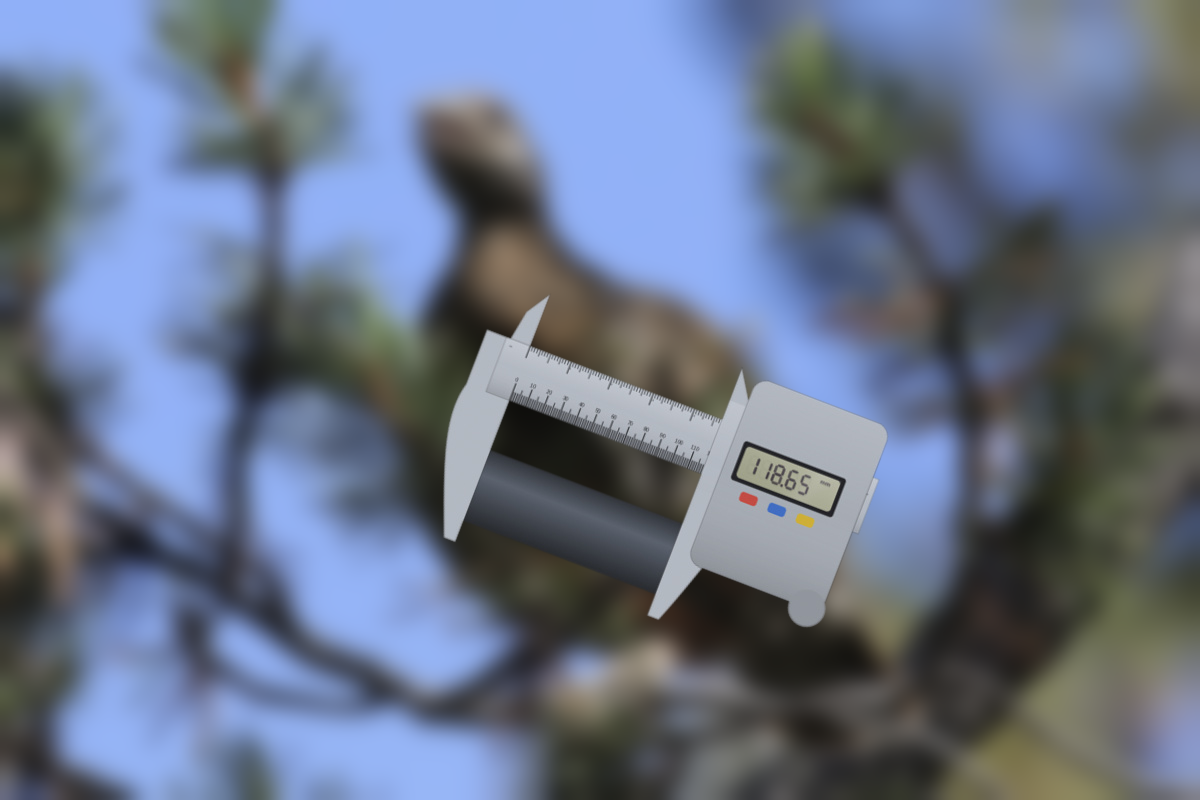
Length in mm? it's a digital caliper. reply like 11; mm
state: 118.65; mm
